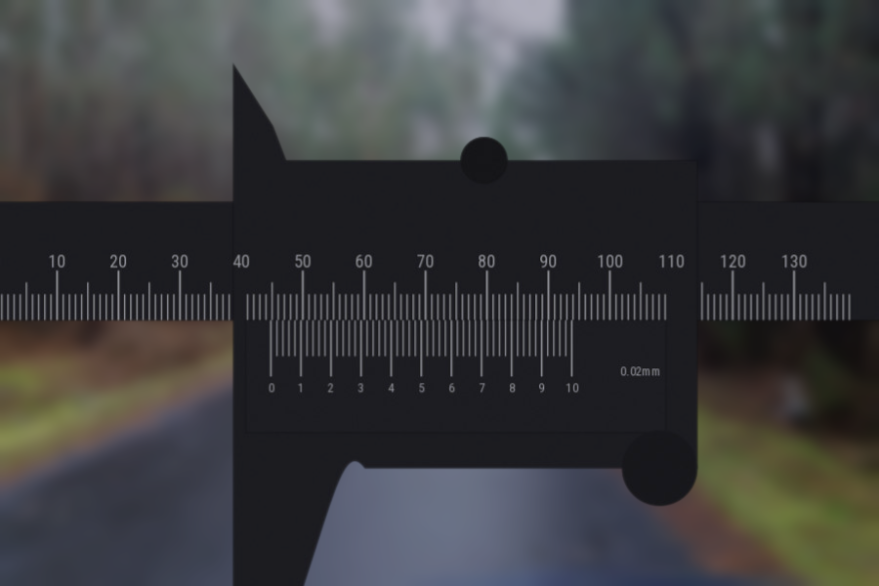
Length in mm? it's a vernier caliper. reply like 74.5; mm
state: 44.8; mm
